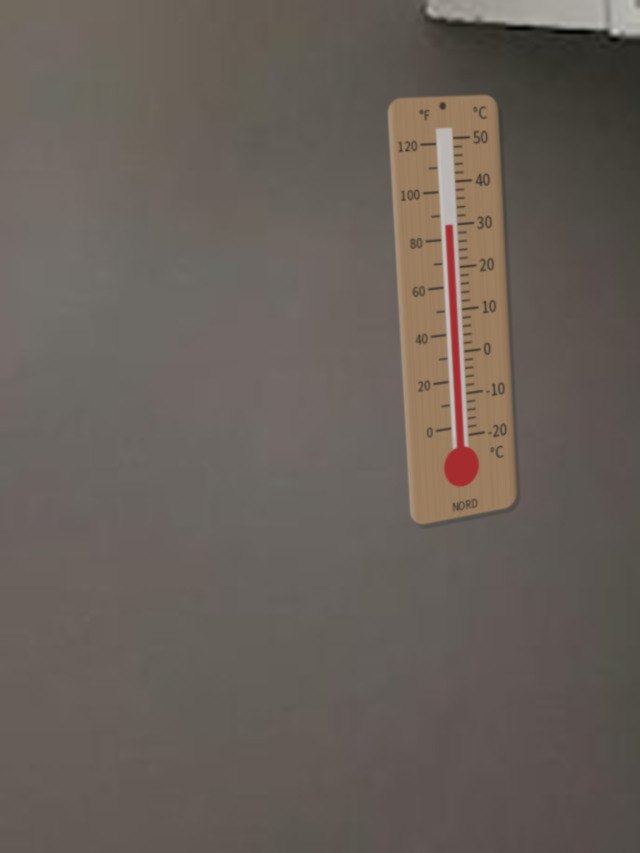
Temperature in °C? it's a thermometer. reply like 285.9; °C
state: 30; °C
